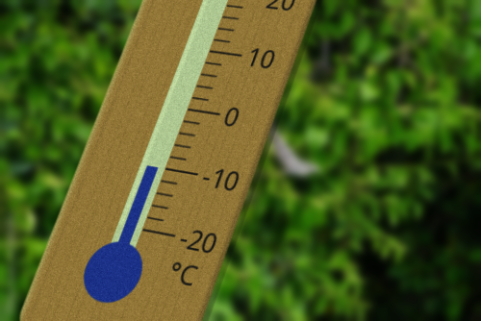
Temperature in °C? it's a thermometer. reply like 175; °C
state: -10; °C
